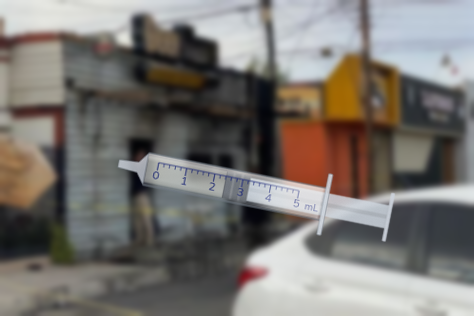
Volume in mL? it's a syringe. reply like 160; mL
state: 2.4; mL
